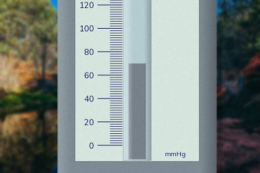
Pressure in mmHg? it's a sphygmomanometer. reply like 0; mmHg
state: 70; mmHg
